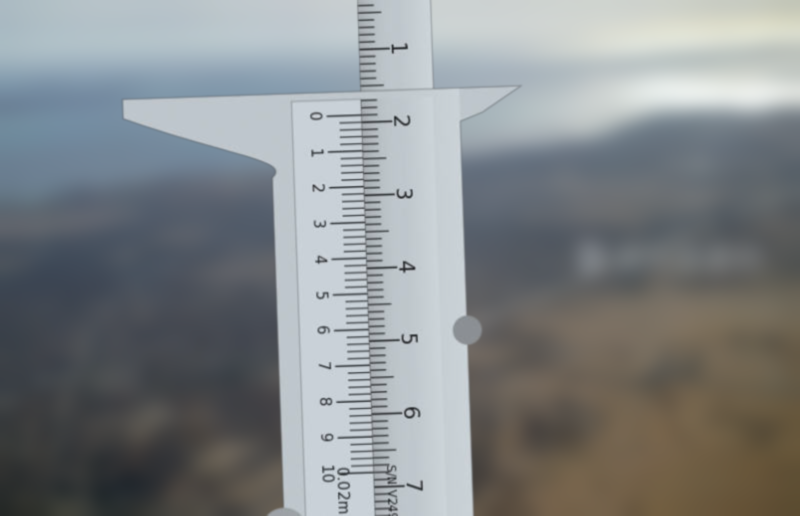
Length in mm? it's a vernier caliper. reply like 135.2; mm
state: 19.0; mm
